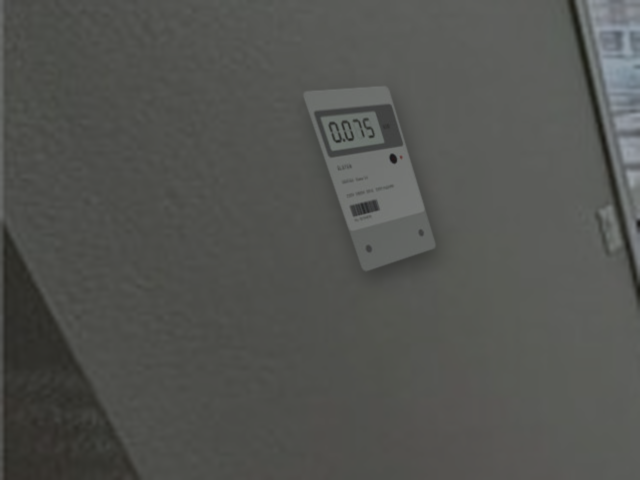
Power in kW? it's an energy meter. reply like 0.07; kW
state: 0.075; kW
